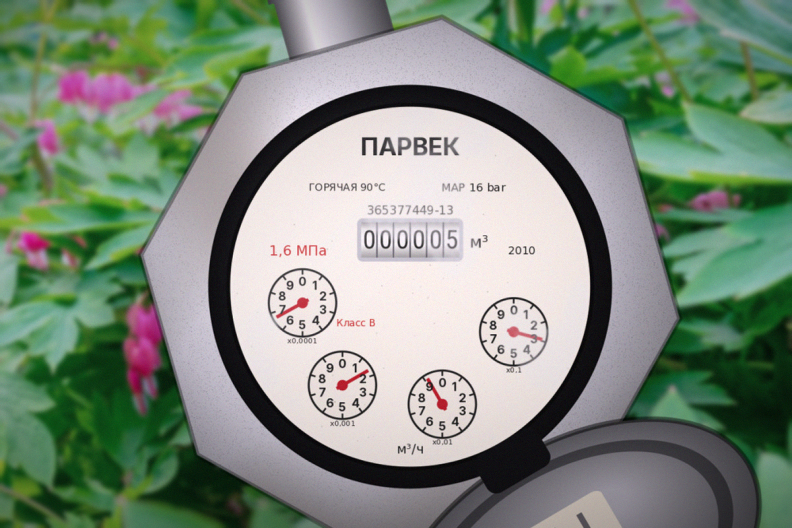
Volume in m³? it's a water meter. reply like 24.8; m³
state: 5.2916; m³
